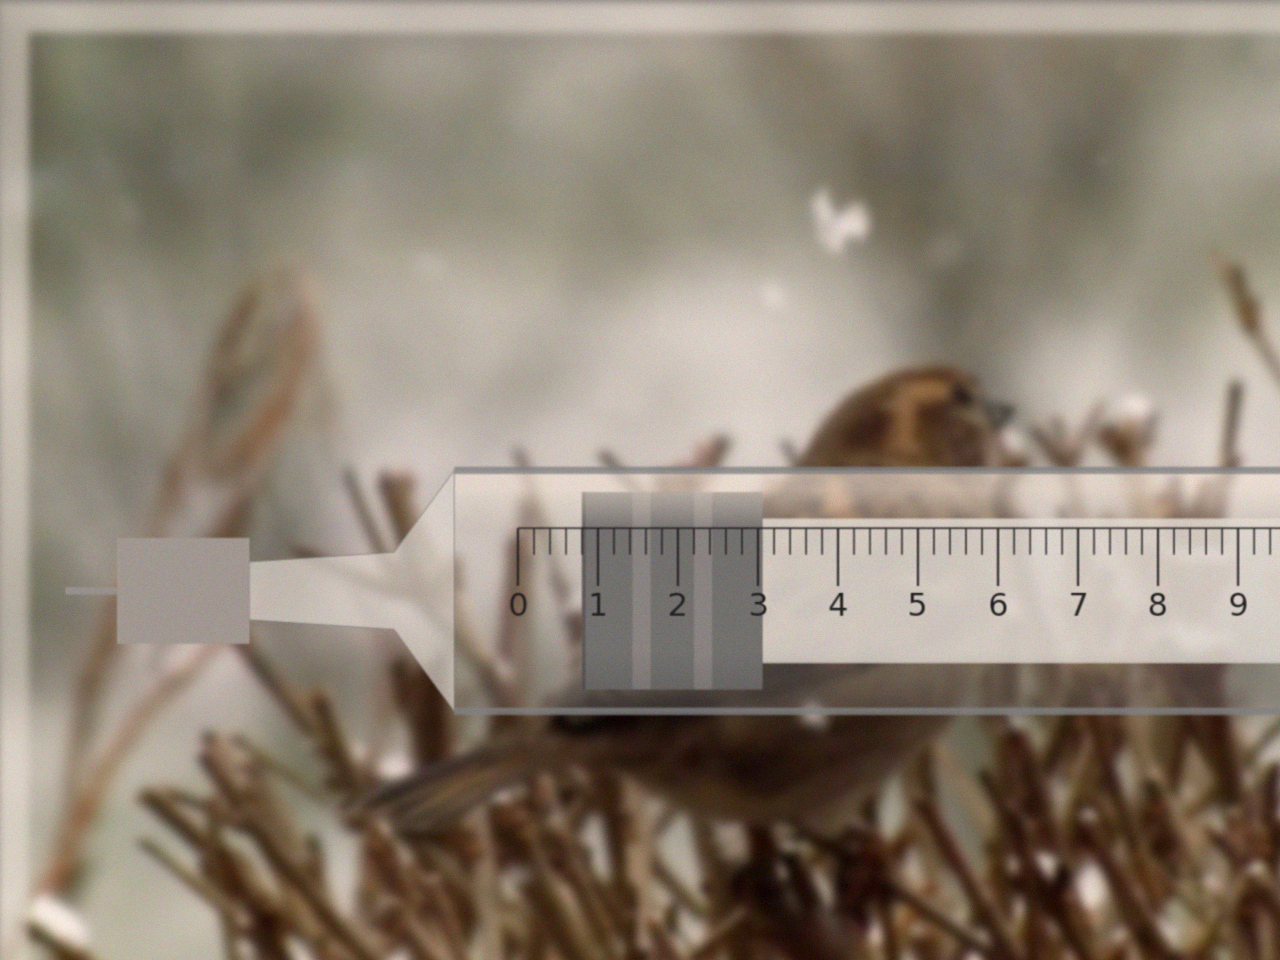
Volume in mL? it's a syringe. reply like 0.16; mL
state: 0.8; mL
